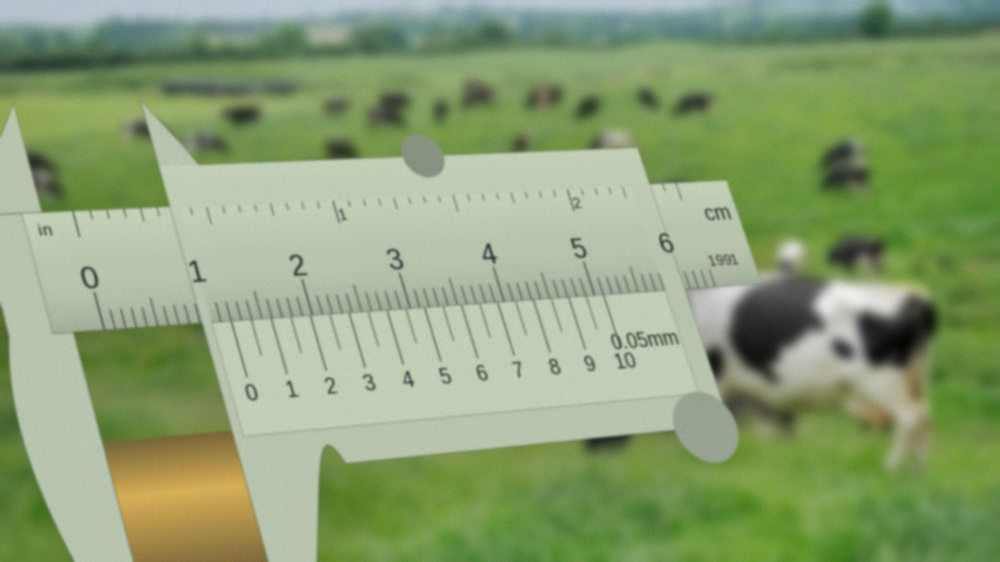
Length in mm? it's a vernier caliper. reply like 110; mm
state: 12.0; mm
